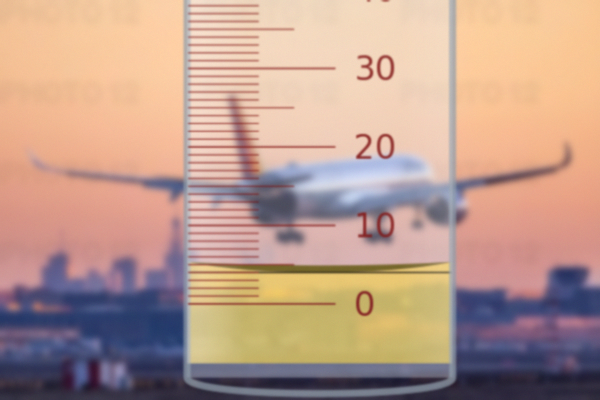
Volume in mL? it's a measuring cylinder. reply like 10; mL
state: 4; mL
